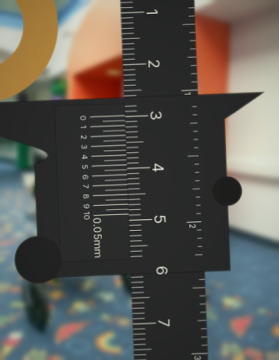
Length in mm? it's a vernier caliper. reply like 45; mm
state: 29.8; mm
